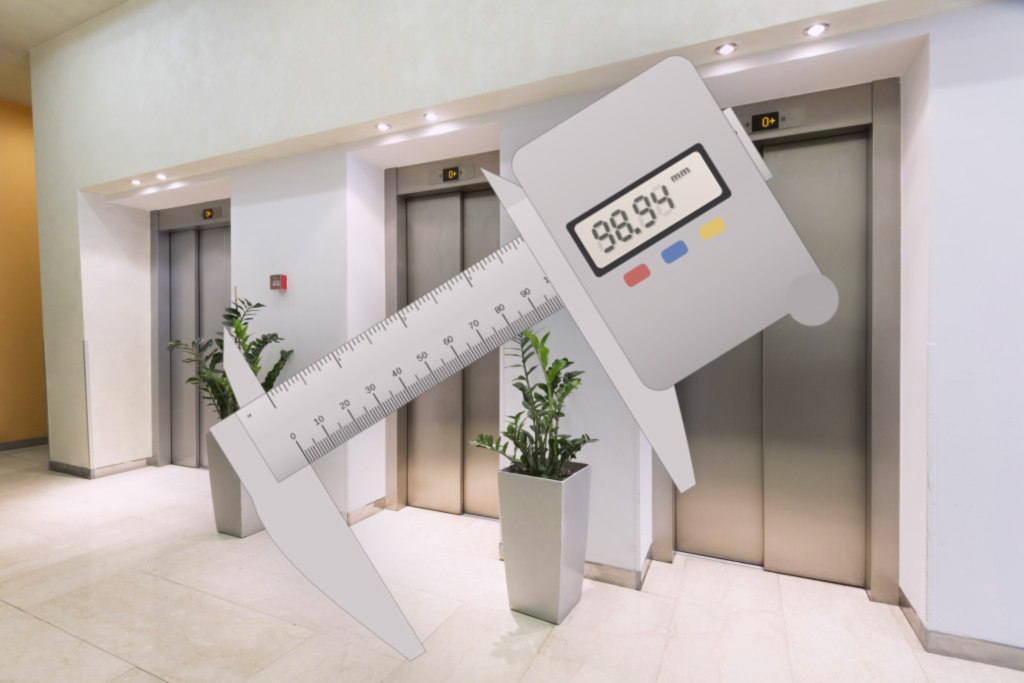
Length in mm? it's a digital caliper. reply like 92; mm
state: 98.94; mm
